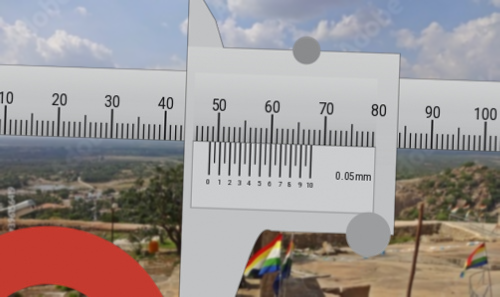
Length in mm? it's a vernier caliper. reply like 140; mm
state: 48.5; mm
